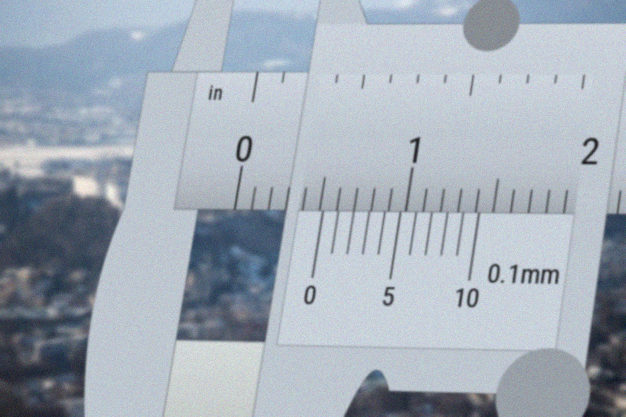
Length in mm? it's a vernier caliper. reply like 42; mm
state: 5.2; mm
